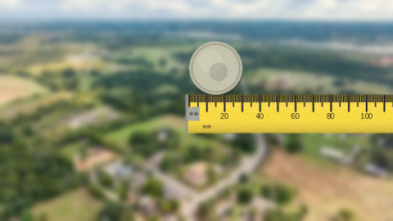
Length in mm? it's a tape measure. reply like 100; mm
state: 30; mm
